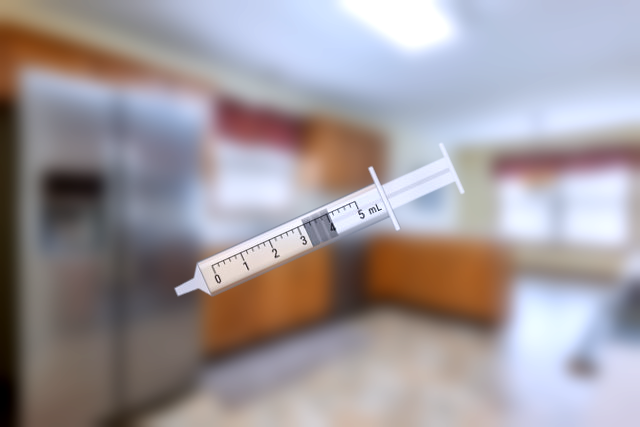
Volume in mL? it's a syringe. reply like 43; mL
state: 3.2; mL
